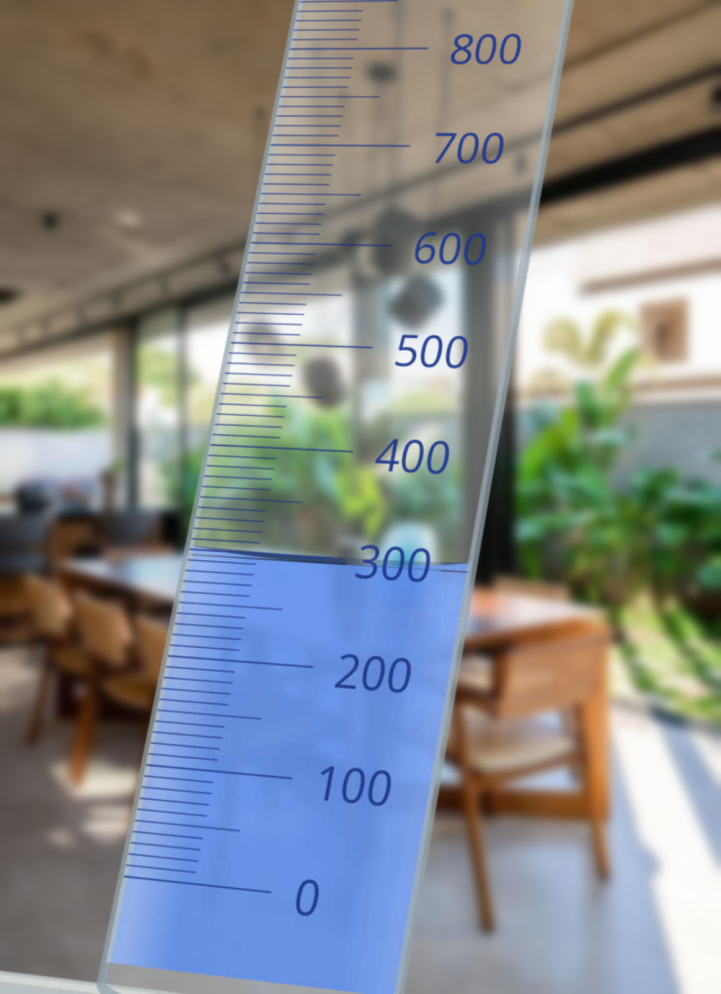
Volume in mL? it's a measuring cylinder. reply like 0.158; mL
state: 295; mL
